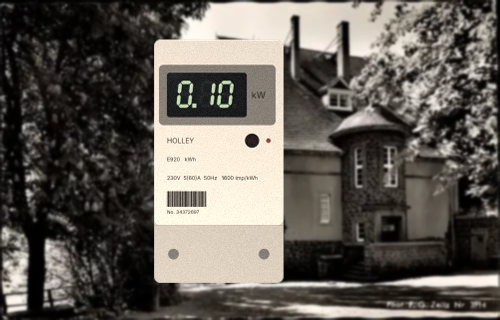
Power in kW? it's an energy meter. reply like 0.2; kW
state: 0.10; kW
